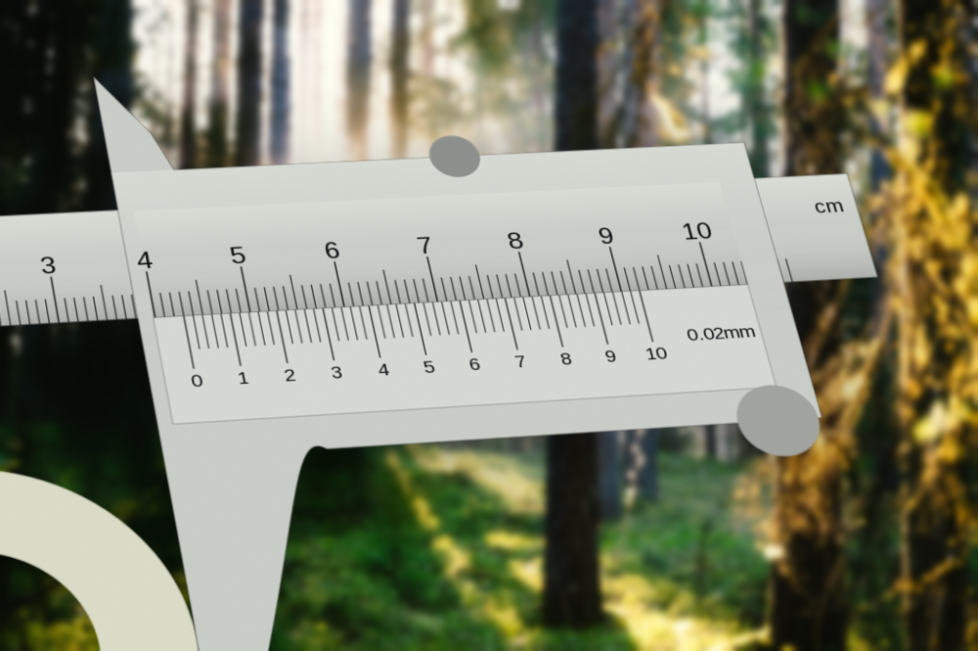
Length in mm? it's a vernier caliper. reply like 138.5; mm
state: 43.0; mm
